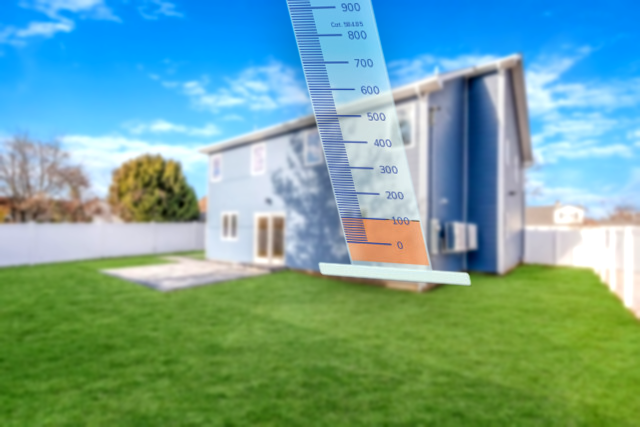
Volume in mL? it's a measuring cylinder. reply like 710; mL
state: 100; mL
